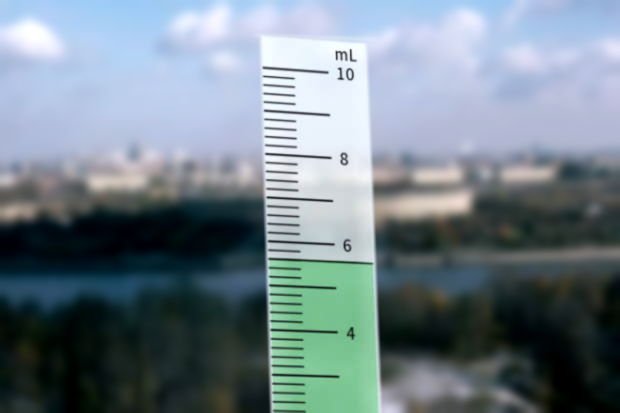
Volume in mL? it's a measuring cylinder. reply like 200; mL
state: 5.6; mL
